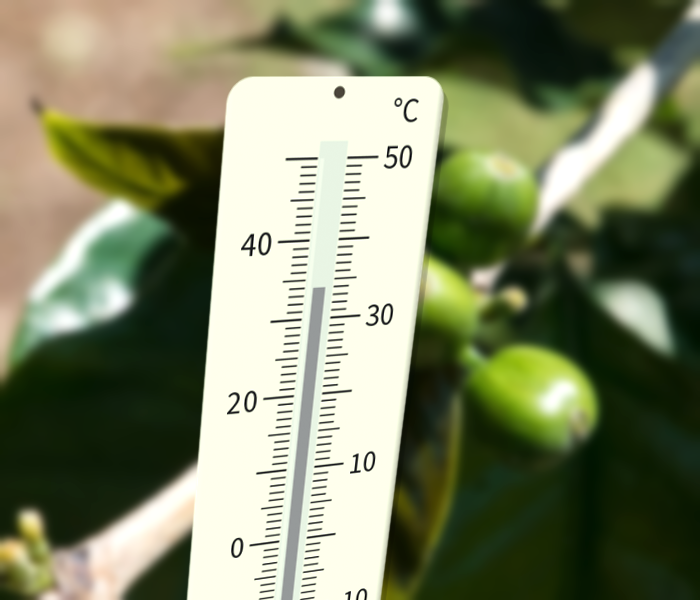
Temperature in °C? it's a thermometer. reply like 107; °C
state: 34; °C
